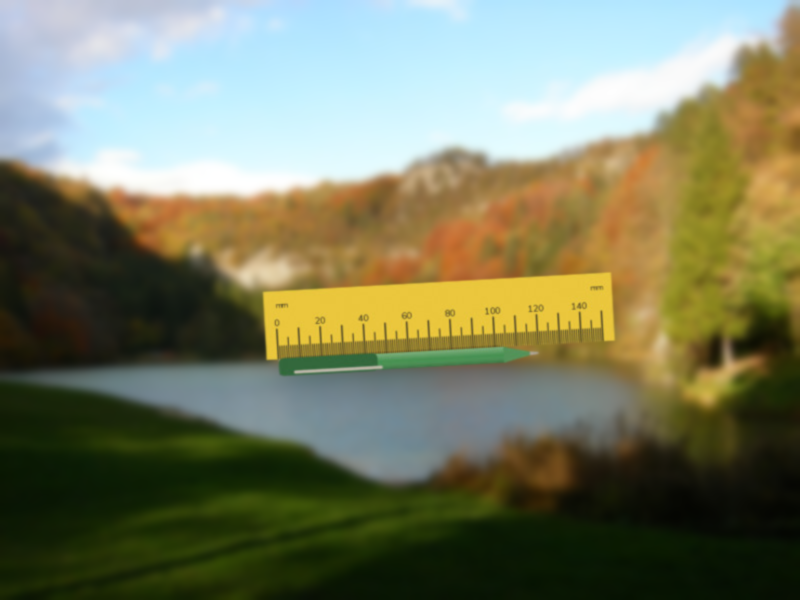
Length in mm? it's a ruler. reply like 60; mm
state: 120; mm
